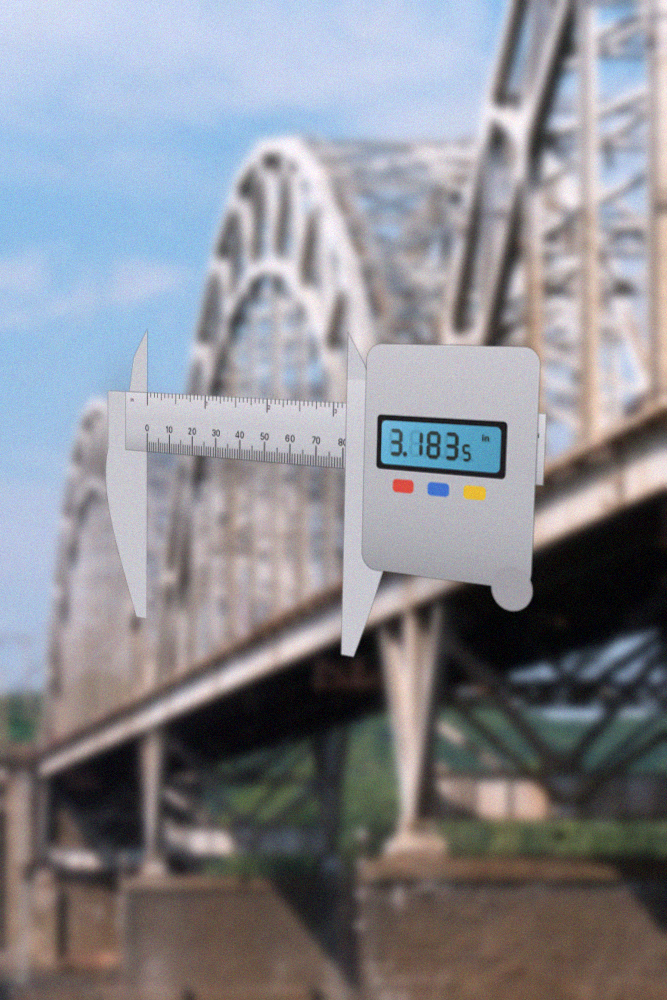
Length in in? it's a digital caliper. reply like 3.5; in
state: 3.1835; in
